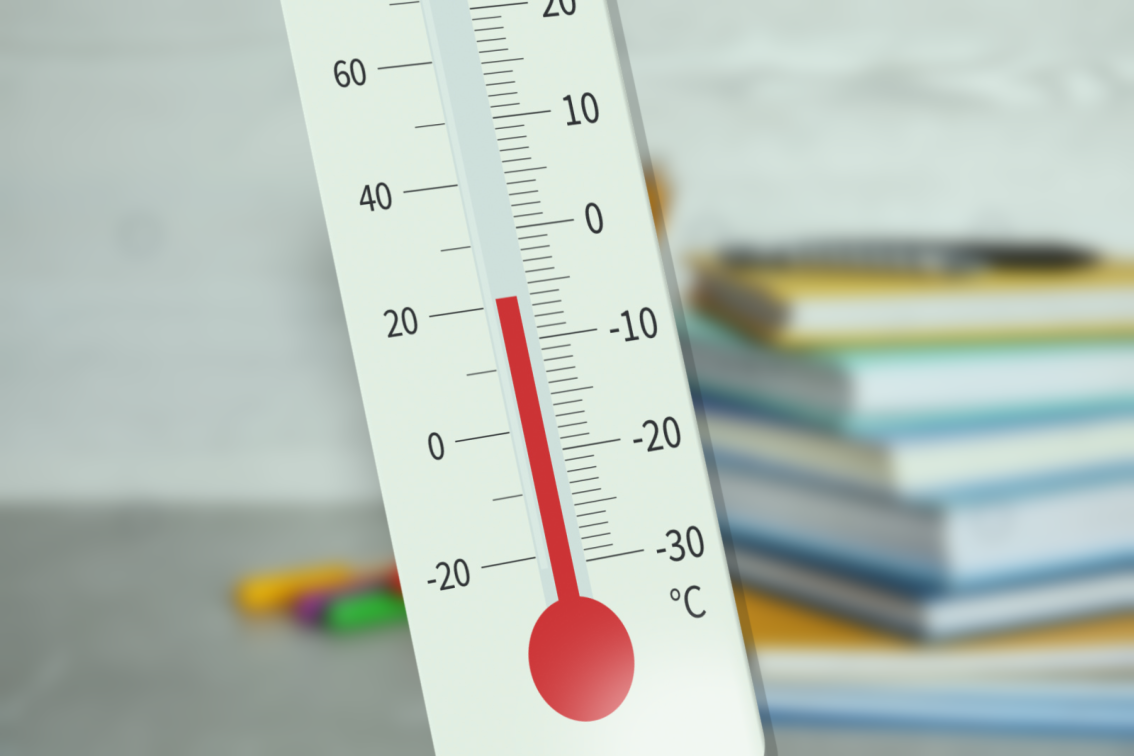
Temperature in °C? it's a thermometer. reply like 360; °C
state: -6; °C
